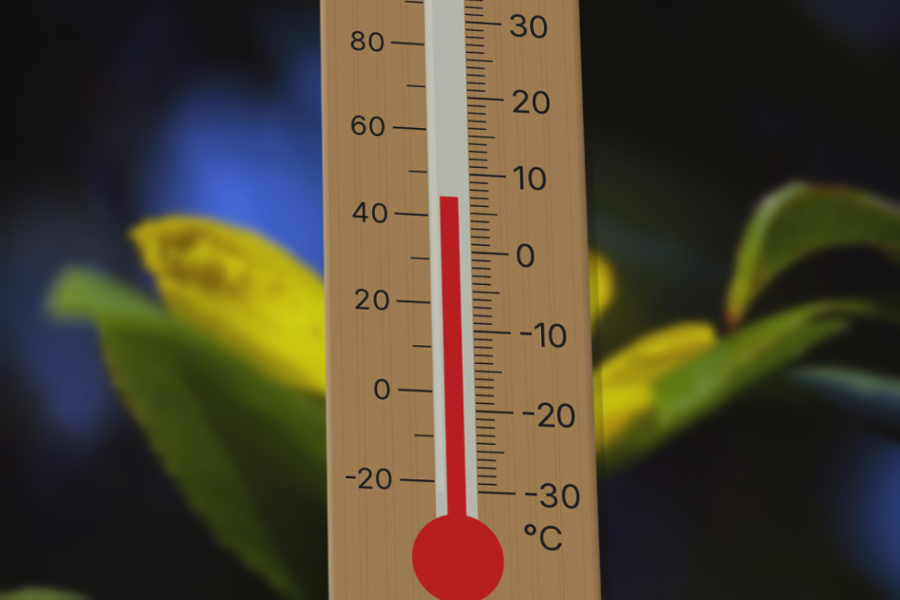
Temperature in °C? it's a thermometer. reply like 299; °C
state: 7; °C
